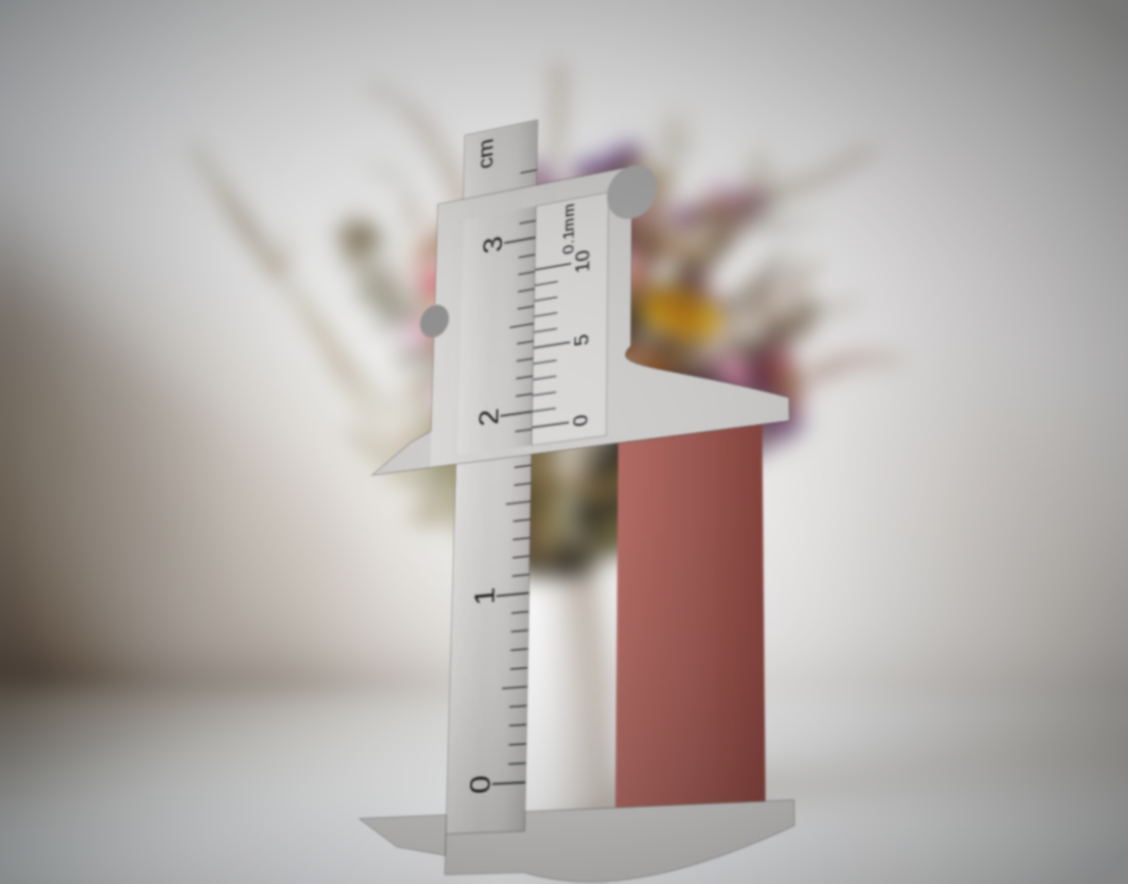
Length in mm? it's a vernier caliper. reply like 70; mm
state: 19.1; mm
